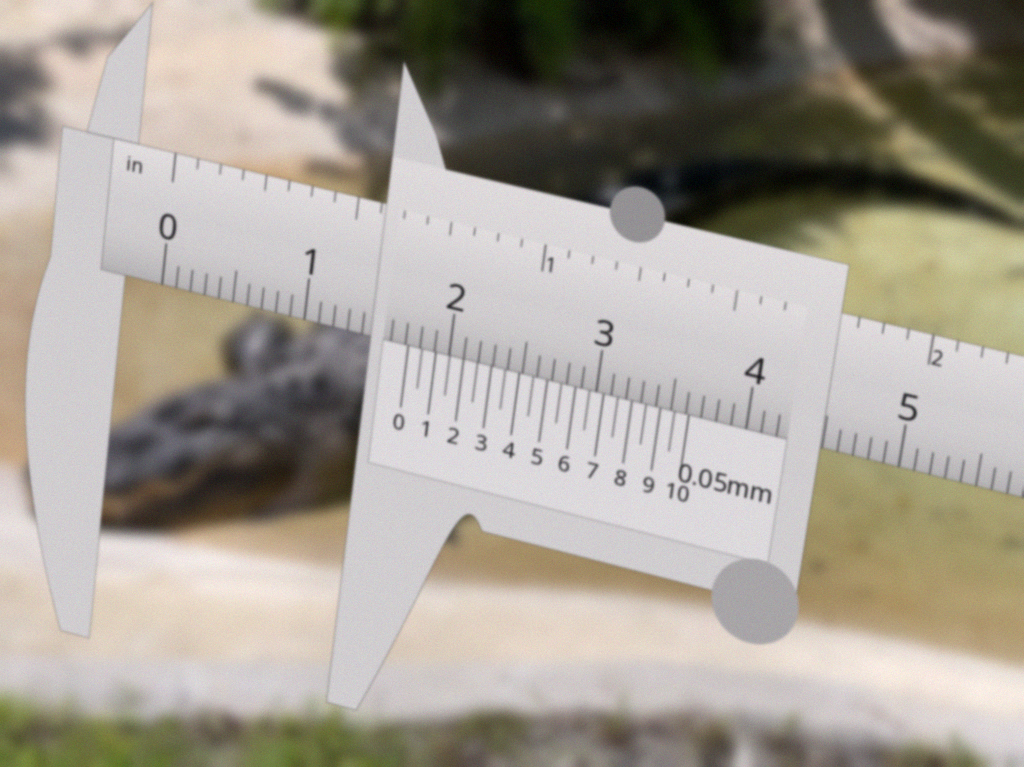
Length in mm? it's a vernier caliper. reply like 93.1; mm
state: 17.2; mm
